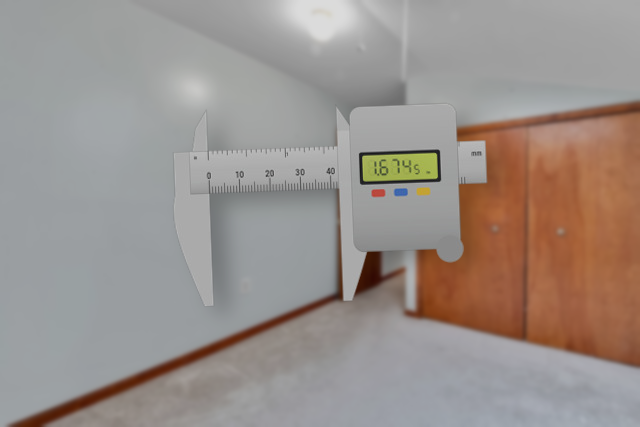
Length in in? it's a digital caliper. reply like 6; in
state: 1.6745; in
